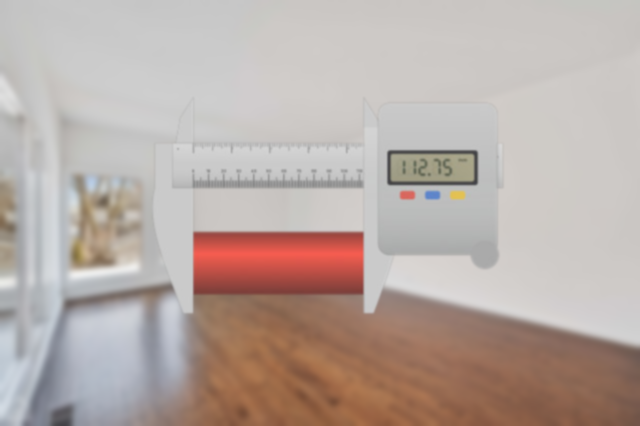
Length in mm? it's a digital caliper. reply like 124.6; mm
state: 112.75; mm
